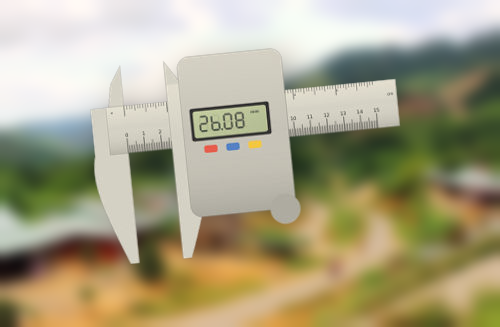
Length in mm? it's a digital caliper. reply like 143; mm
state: 26.08; mm
